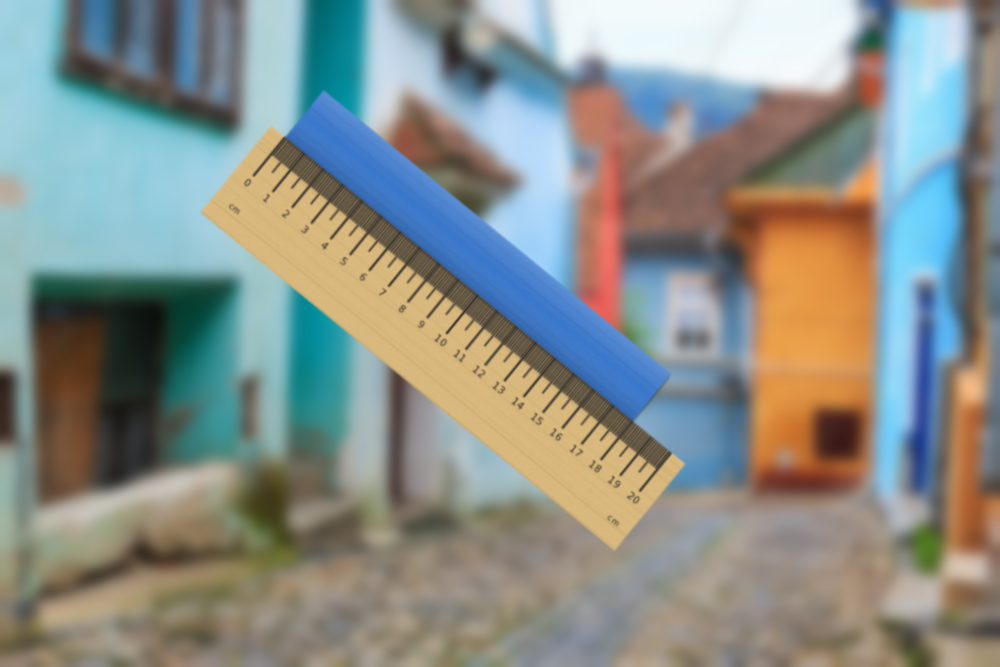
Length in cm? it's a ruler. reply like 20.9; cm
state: 18; cm
